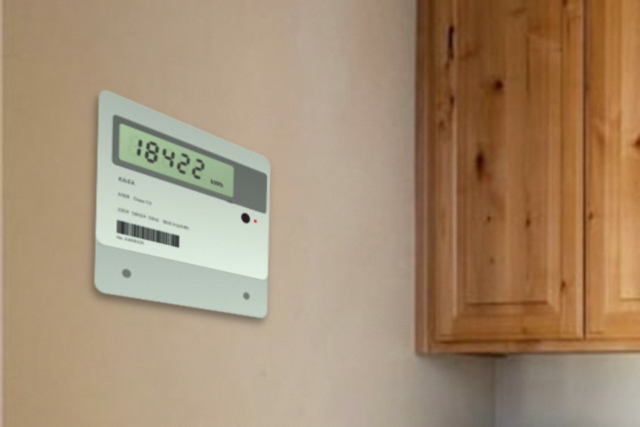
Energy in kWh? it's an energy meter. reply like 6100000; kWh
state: 18422; kWh
